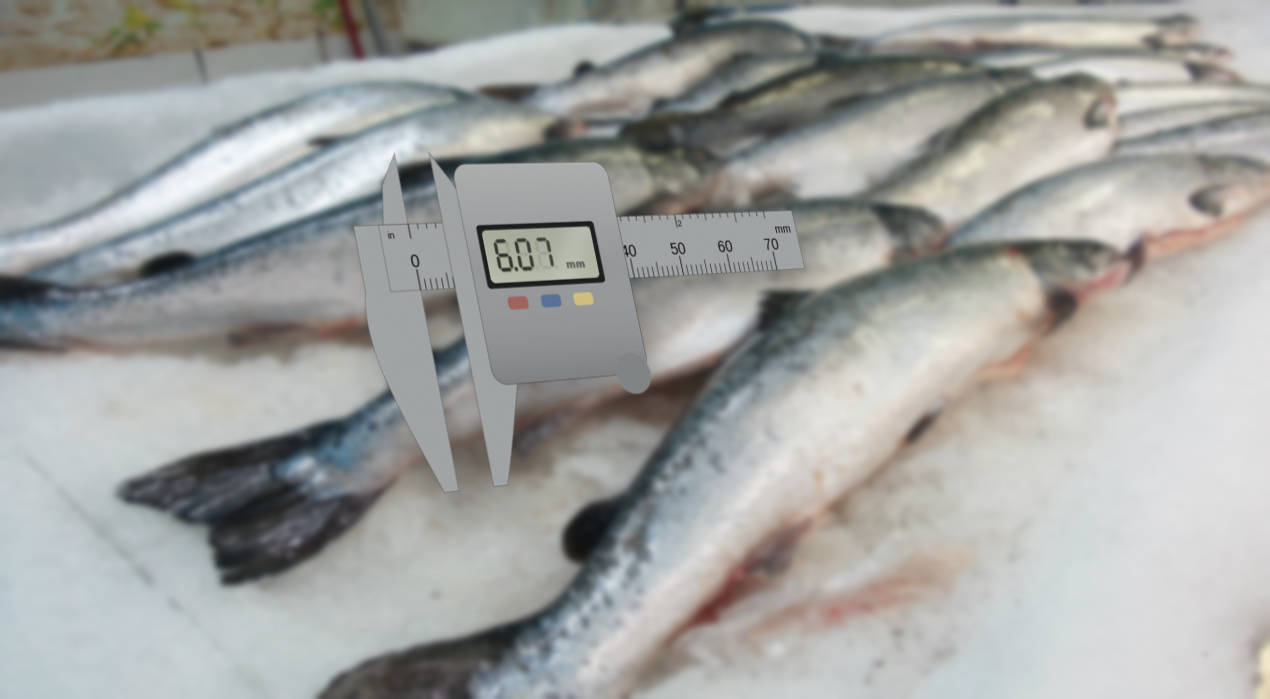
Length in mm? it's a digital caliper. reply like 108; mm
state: 6.07; mm
